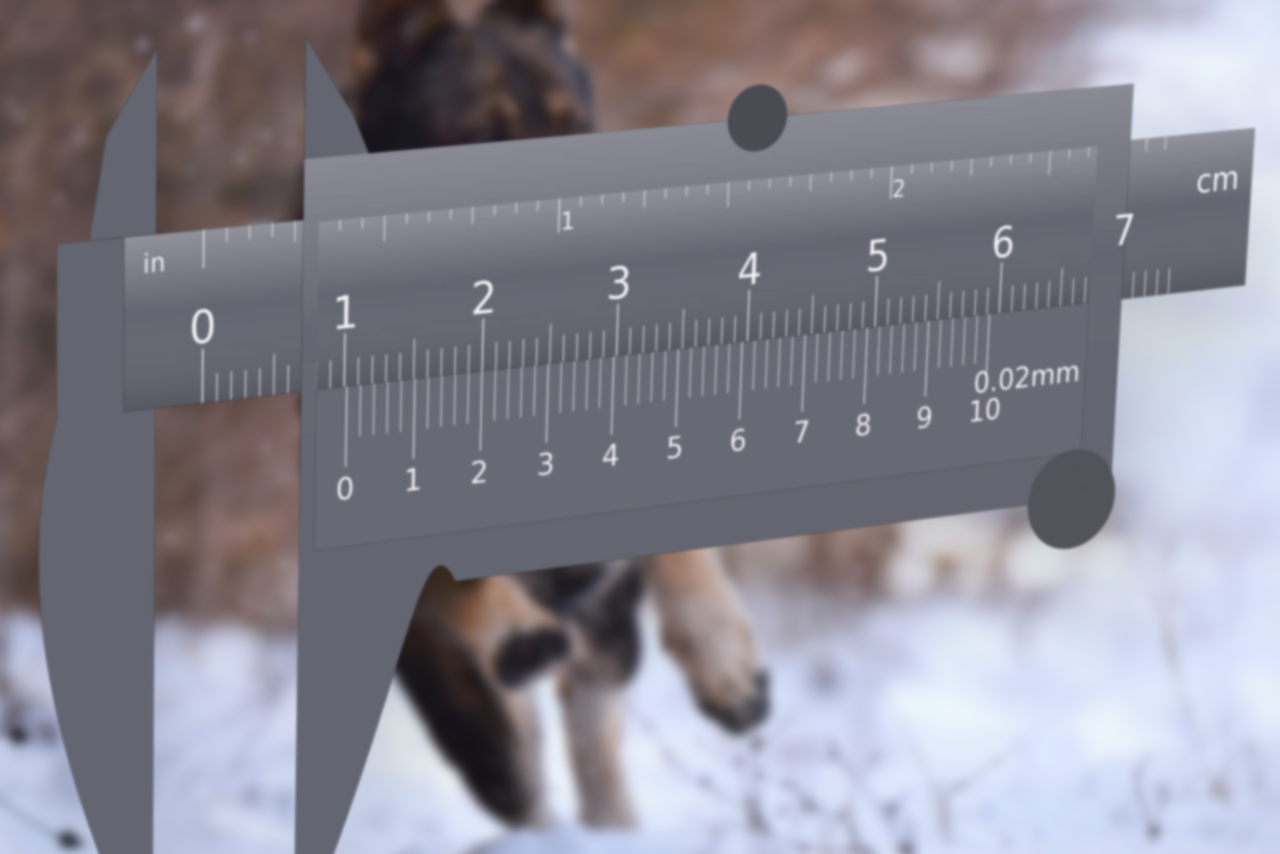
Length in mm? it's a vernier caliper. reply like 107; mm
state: 10.2; mm
